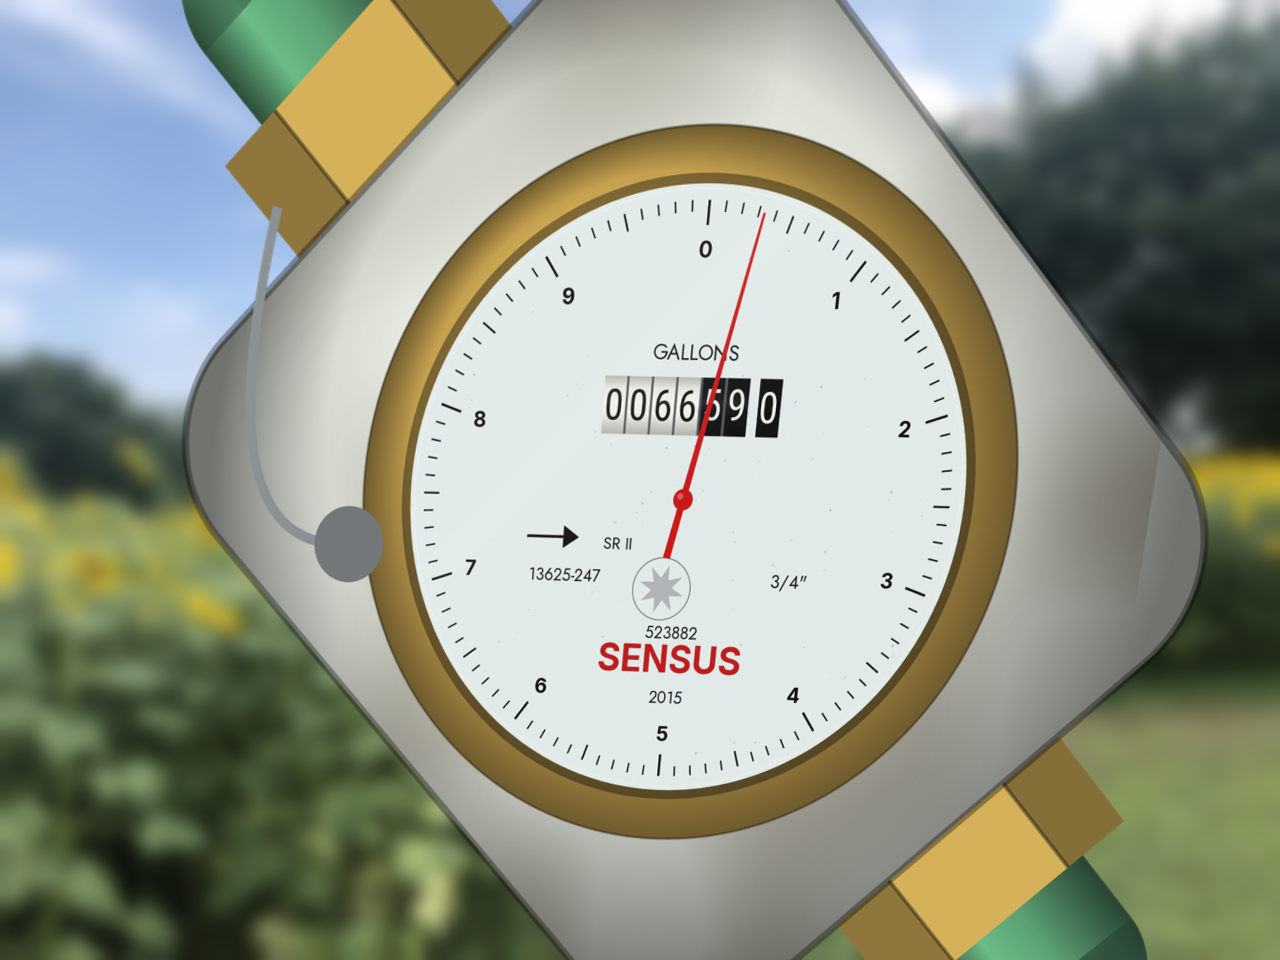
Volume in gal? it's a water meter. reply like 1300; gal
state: 66590.3; gal
